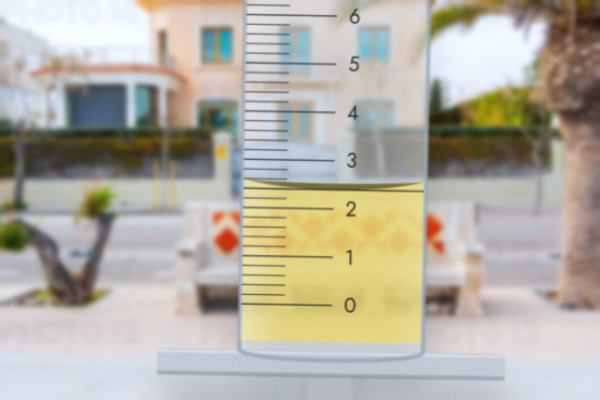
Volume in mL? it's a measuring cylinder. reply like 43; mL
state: 2.4; mL
